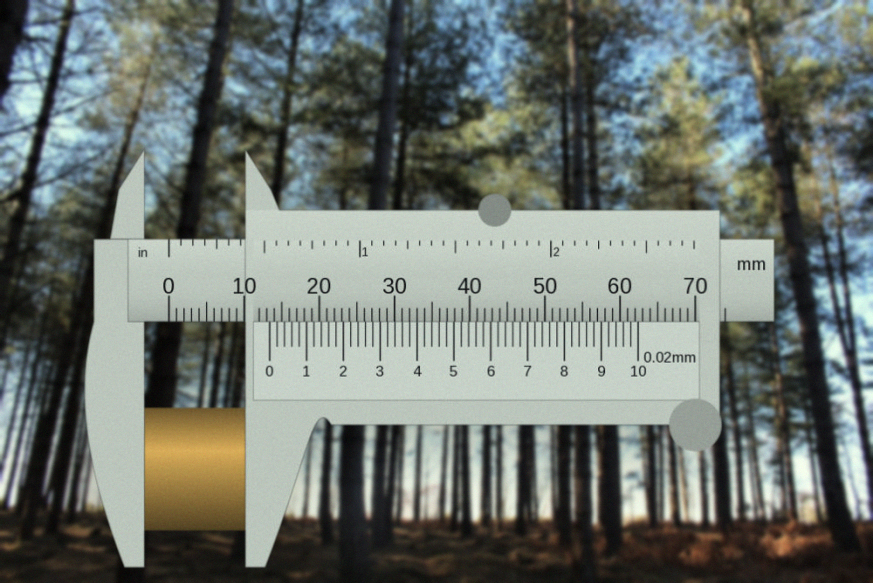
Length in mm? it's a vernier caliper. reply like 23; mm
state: 13.4; mm
